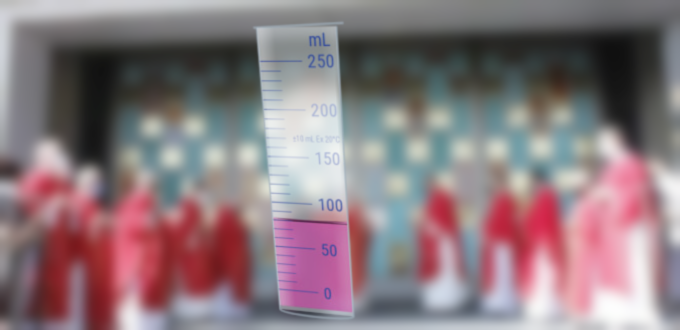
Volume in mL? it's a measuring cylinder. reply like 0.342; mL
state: 80; mL
